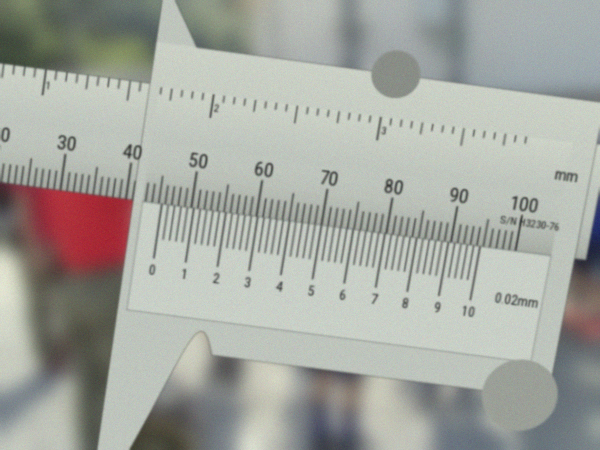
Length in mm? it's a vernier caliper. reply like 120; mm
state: 45.5; mm
